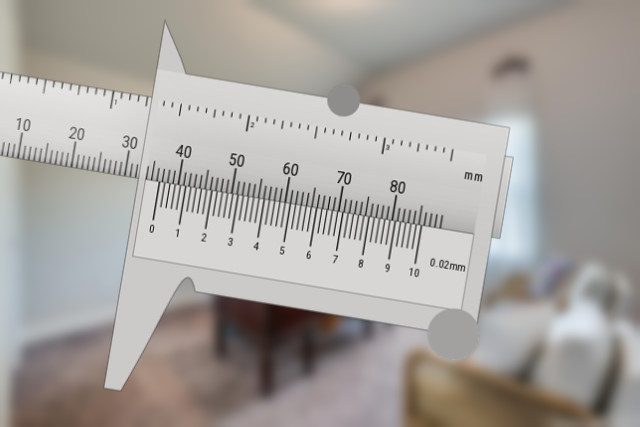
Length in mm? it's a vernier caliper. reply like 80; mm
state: 36.5; mm
